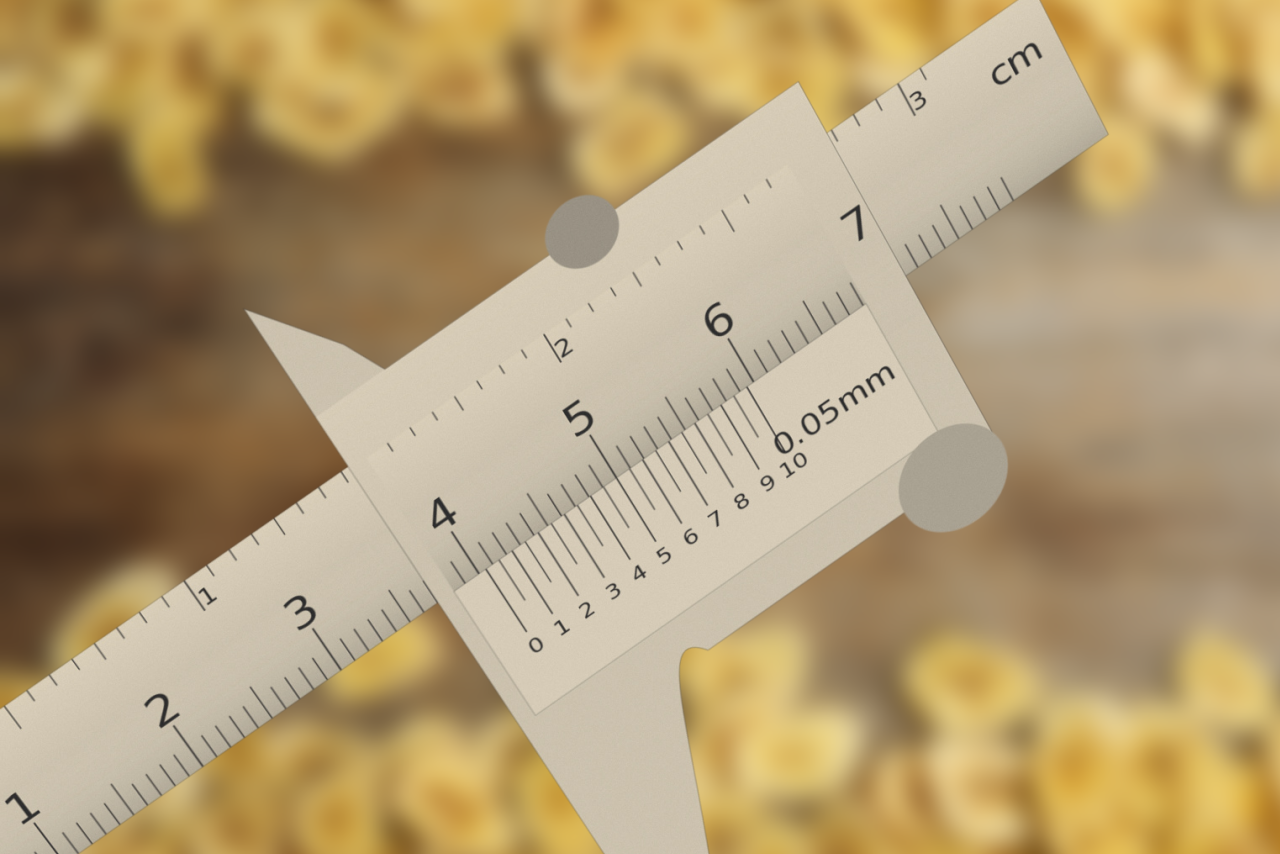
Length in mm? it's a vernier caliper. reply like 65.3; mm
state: 40.5; mm
